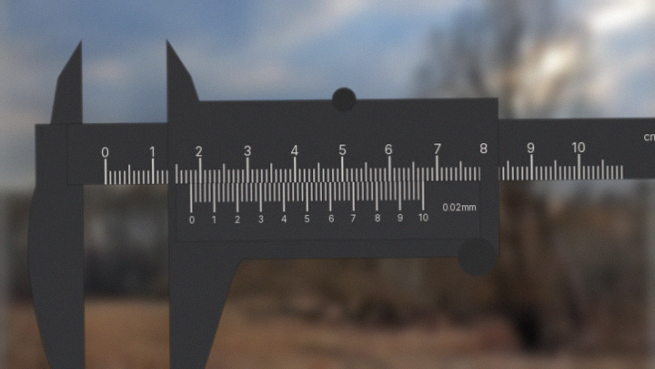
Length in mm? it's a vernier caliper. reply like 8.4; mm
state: 18.0; mm
